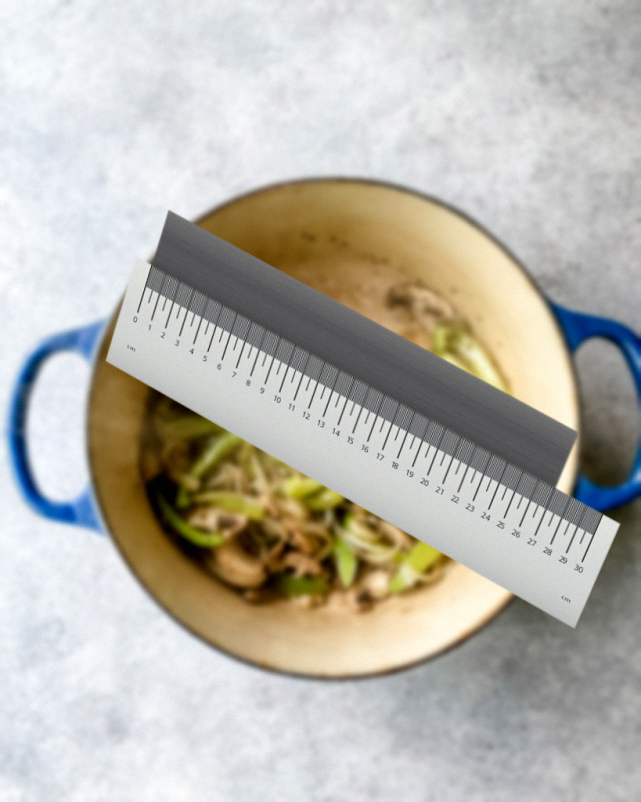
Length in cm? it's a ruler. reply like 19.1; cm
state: 27; cm
